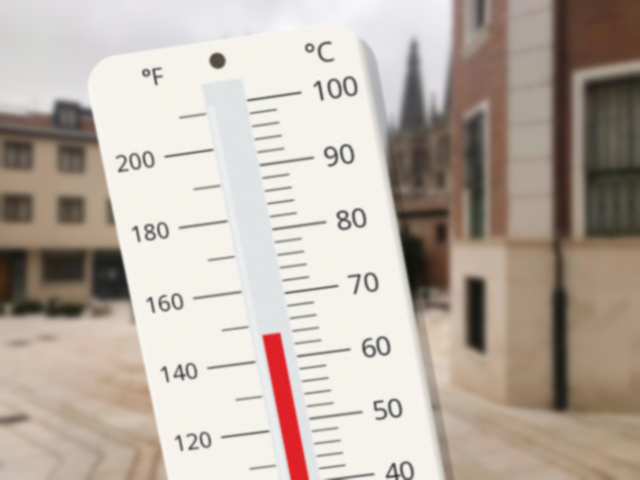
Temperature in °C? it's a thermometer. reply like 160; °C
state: 64; °C
